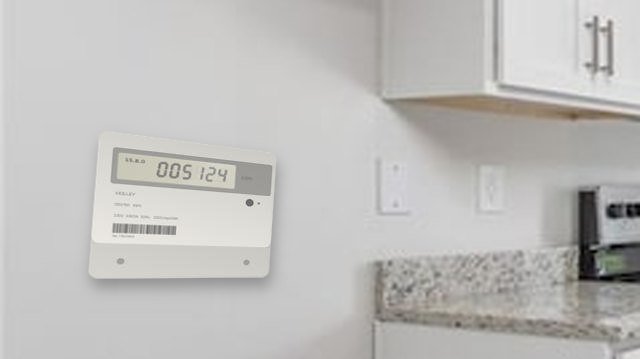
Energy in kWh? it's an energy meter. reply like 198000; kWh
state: 5124; kWh
